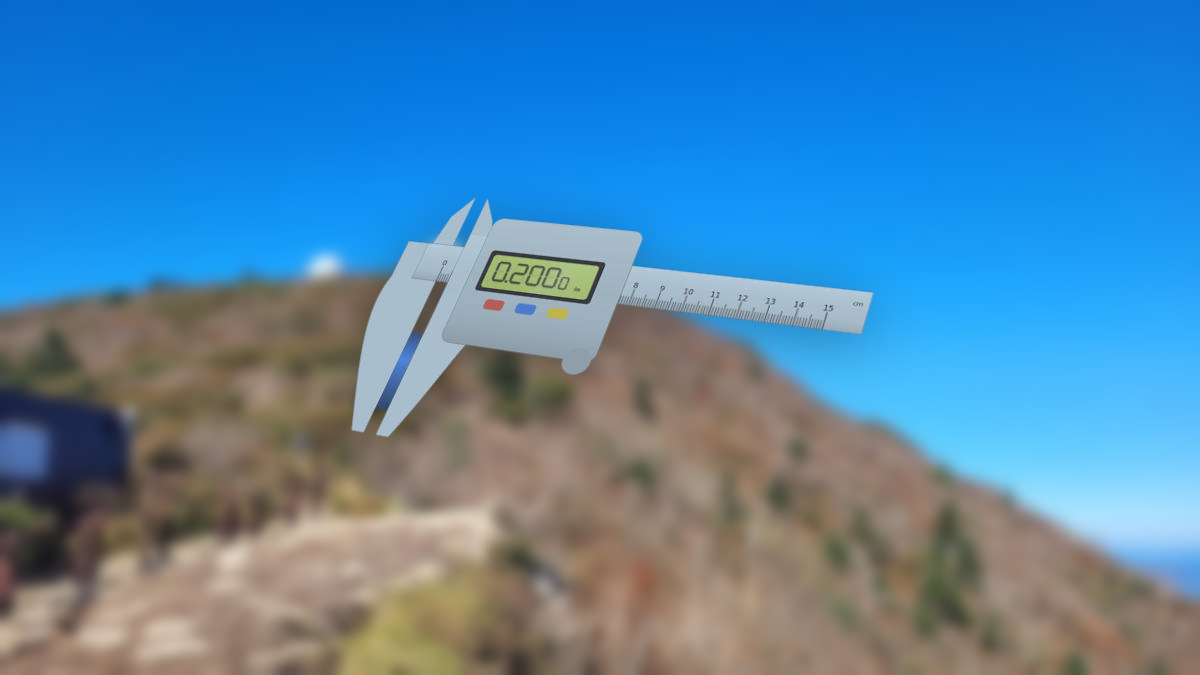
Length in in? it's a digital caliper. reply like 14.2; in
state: 0.2000; in
